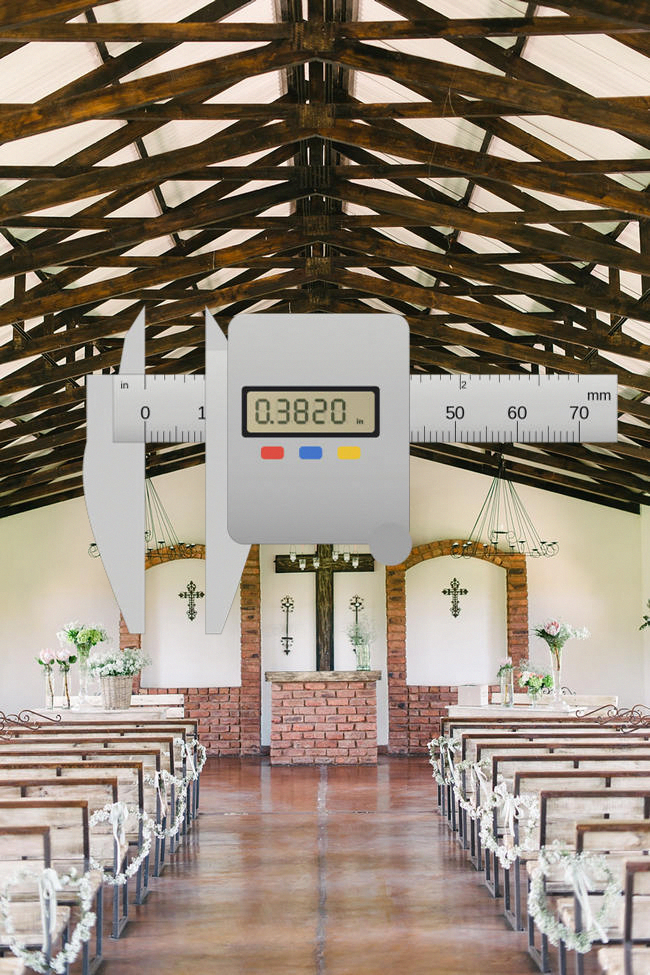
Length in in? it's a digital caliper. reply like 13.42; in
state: 0.3820; in
